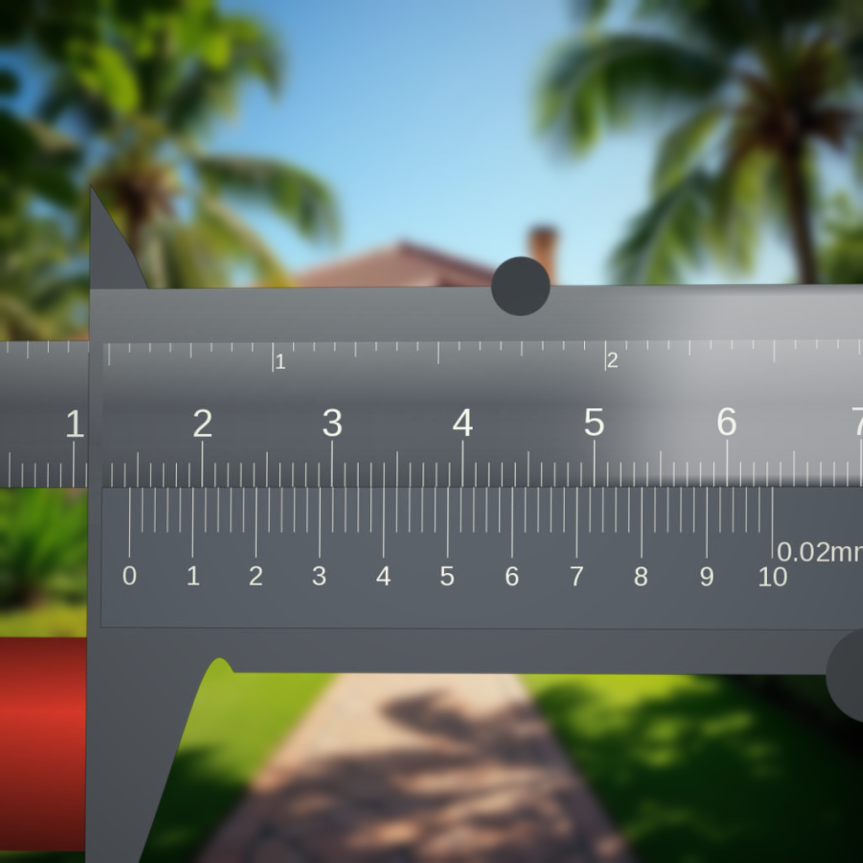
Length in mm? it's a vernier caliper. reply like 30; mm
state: 14.4; mm
